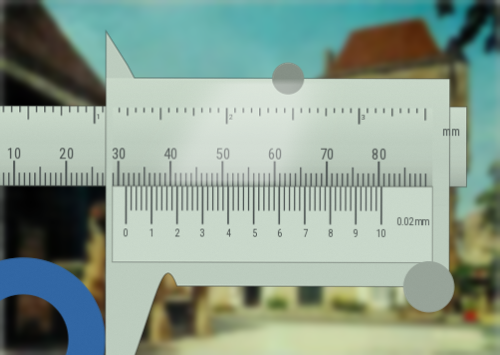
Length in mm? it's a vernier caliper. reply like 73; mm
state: 31.5; mm
